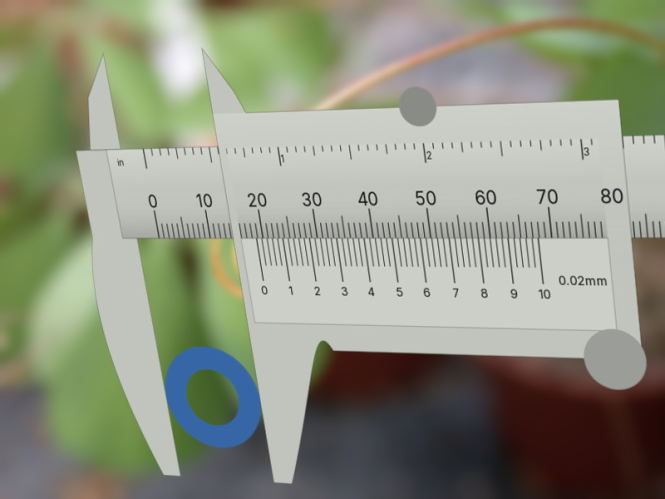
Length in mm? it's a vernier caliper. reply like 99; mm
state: 18.8; mm
